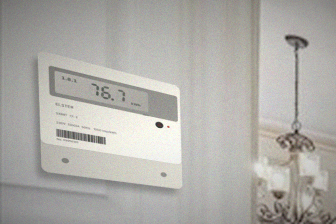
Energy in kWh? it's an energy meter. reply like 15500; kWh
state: 76.7; kWh
